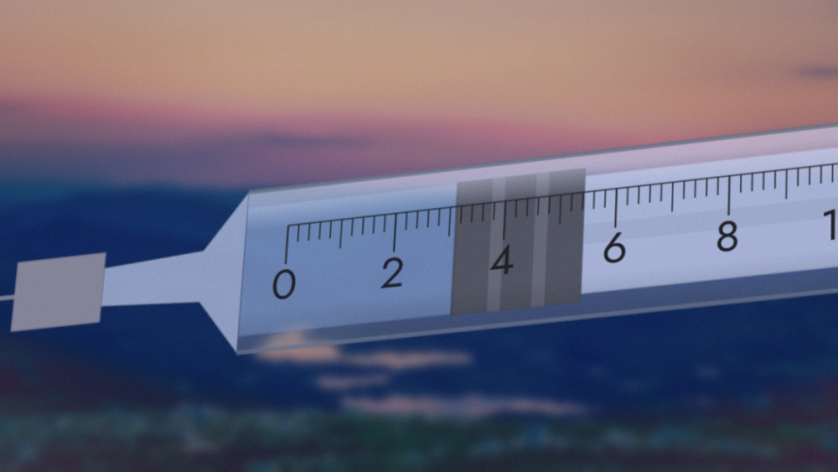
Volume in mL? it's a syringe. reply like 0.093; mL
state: 3.1; mL
